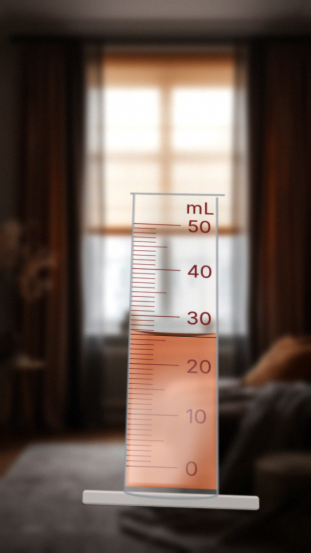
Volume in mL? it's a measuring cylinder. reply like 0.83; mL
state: 26; mL
